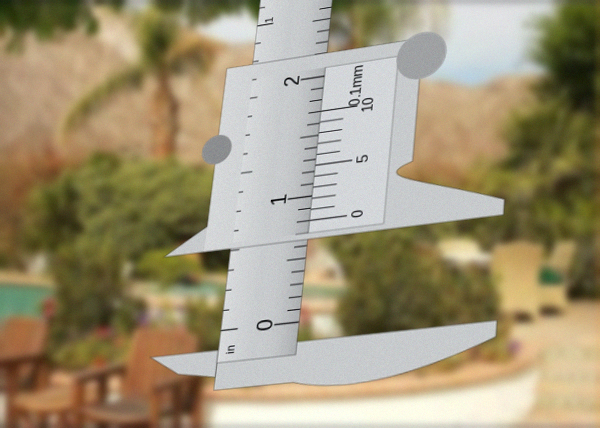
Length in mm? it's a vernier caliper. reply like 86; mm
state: 8.0; mm
